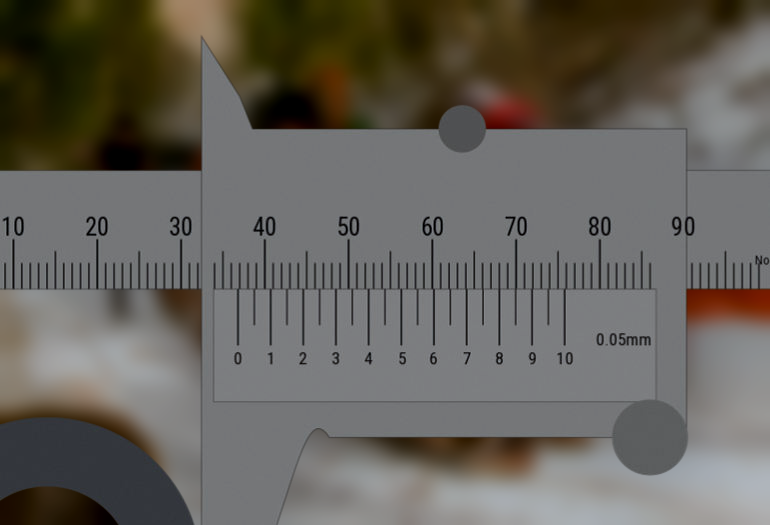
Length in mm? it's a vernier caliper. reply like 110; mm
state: 36.8; mm
